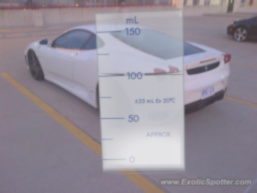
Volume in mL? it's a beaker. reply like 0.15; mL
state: 100; mL
